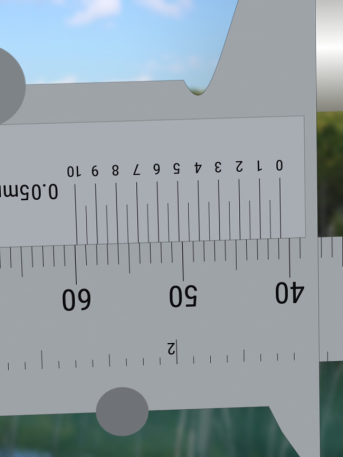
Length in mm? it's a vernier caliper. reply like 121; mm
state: 40.8; mm
